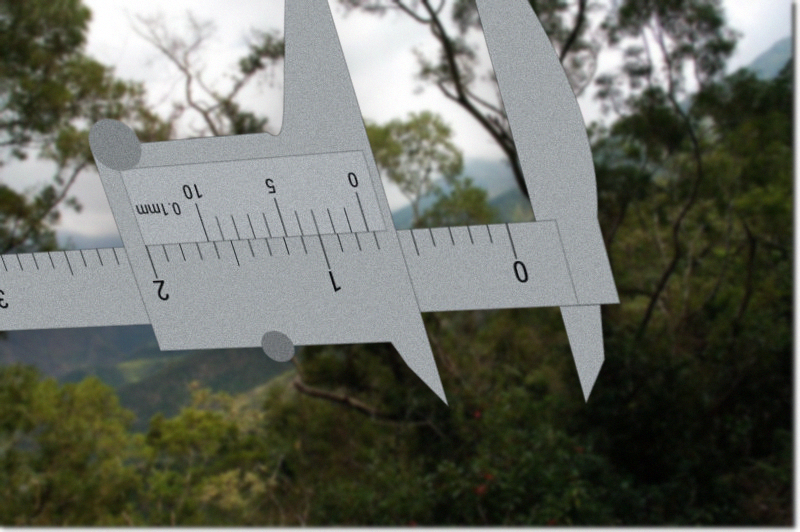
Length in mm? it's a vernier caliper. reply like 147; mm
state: 7.3; mm
